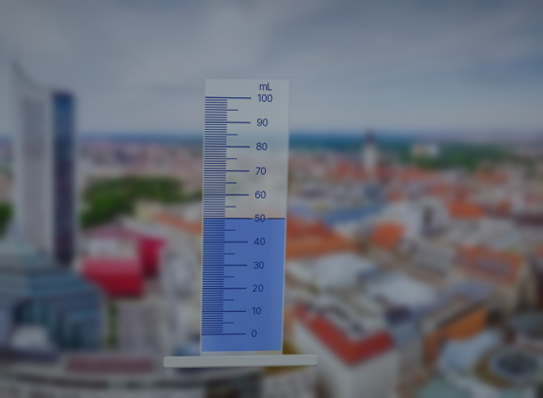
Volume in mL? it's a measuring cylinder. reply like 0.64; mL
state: 50; mL
